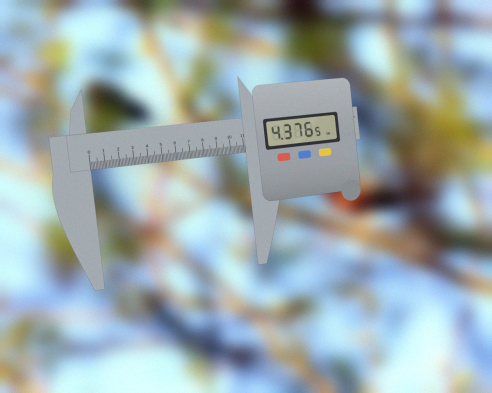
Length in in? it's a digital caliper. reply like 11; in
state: 4.3765; in
